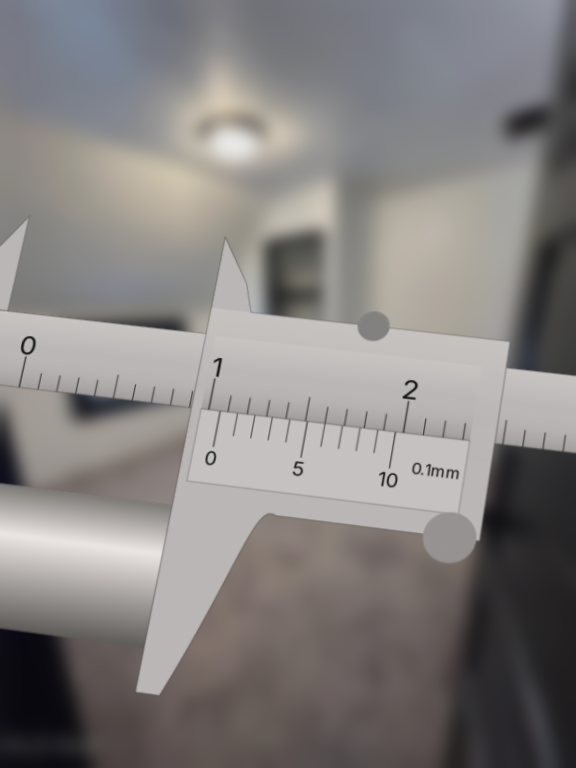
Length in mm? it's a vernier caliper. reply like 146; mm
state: 10.6; mm
